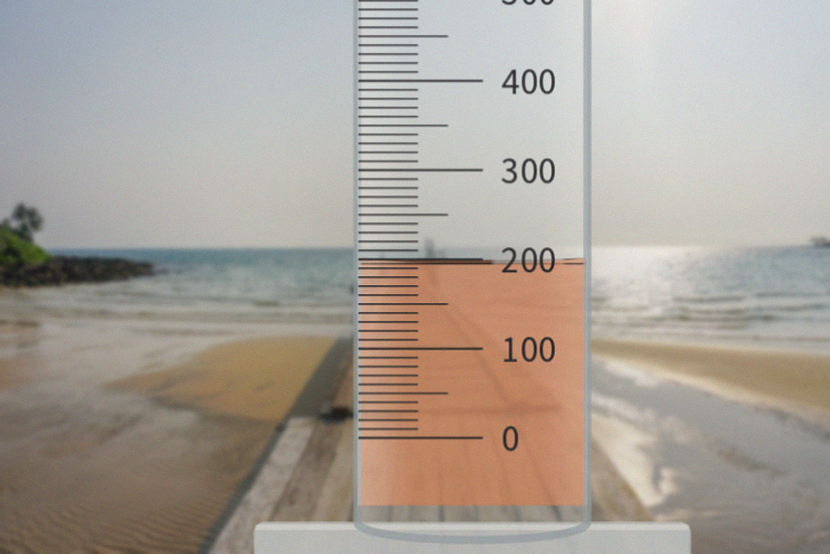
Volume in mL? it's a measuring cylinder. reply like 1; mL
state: 195; mL
